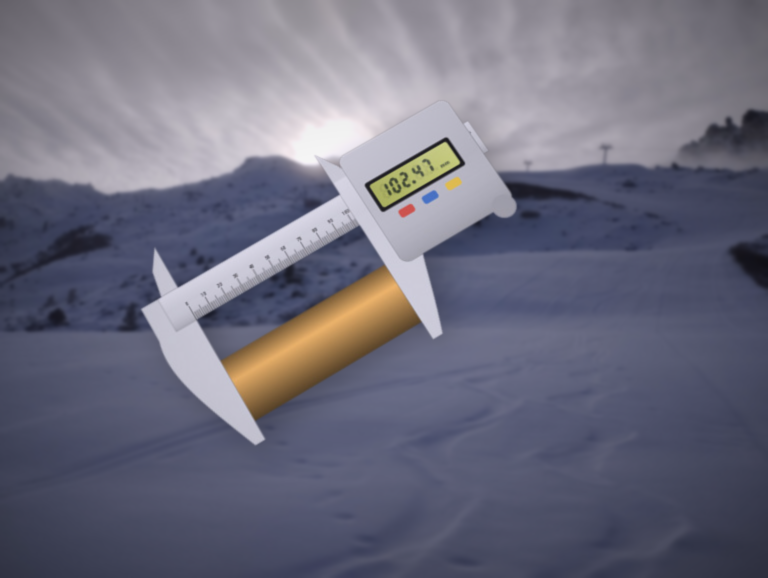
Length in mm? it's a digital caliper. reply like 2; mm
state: 102.47; mm
